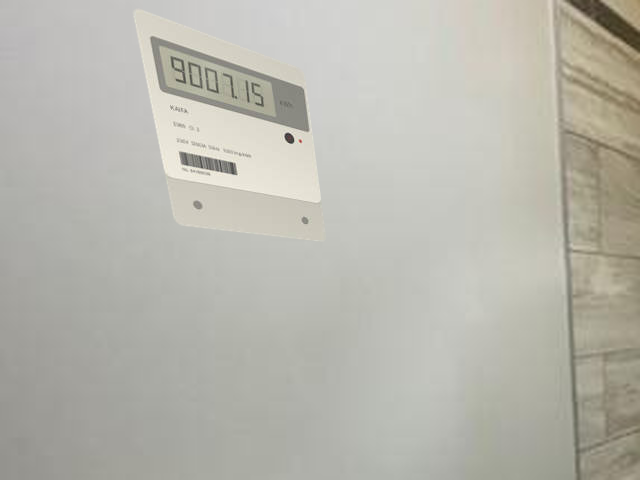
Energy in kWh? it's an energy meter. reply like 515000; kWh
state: 9007.15; kWh
